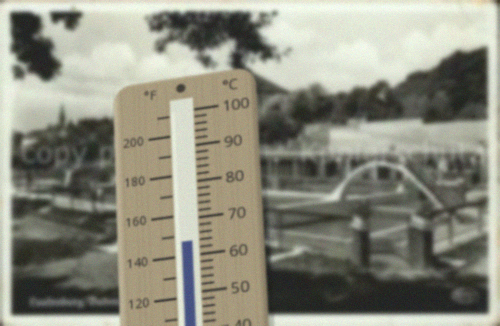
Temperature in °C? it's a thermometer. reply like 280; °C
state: 64; °C
